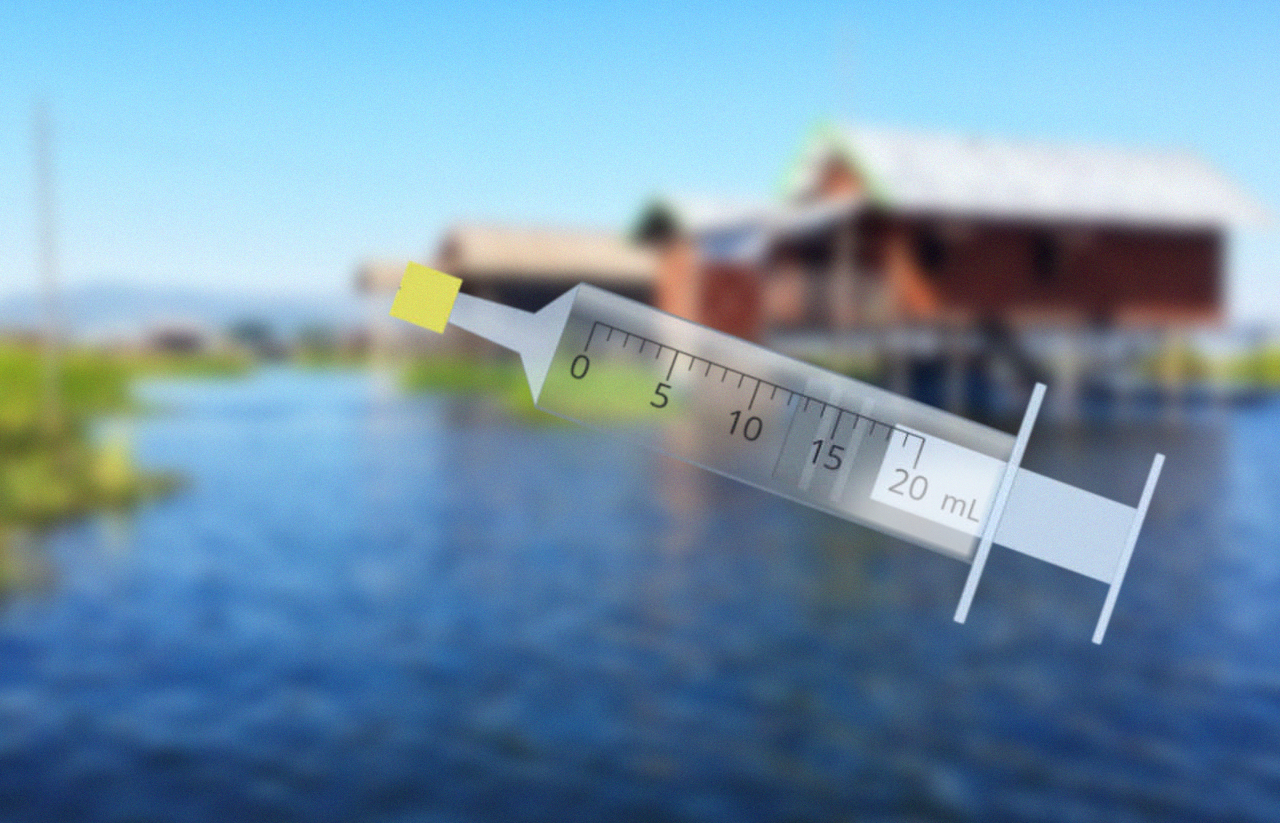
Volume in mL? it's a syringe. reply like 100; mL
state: 12.5; mL
